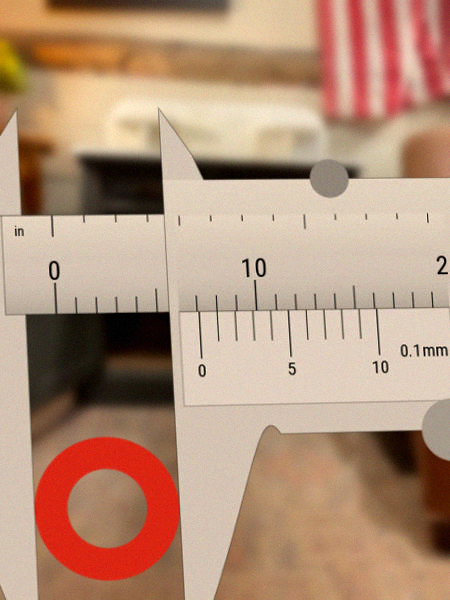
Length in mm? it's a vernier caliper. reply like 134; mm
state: 7.1; mm
